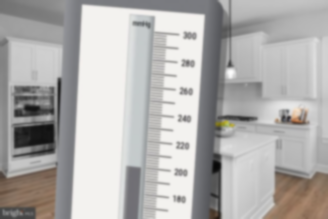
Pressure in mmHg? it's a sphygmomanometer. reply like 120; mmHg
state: 200; mmHg
